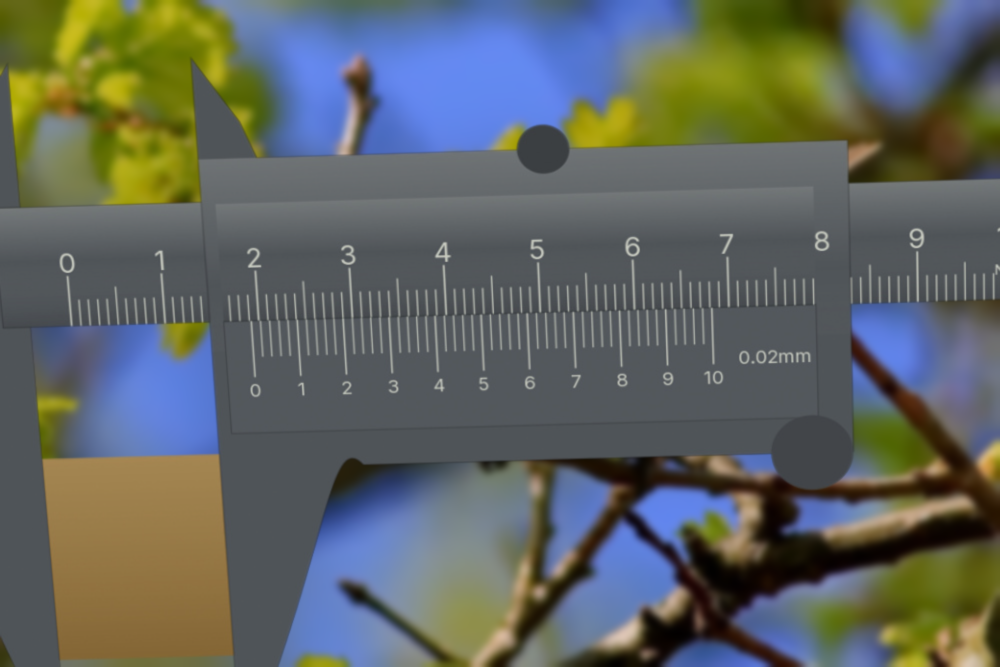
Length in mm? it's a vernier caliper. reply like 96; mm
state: 19.2; mm
